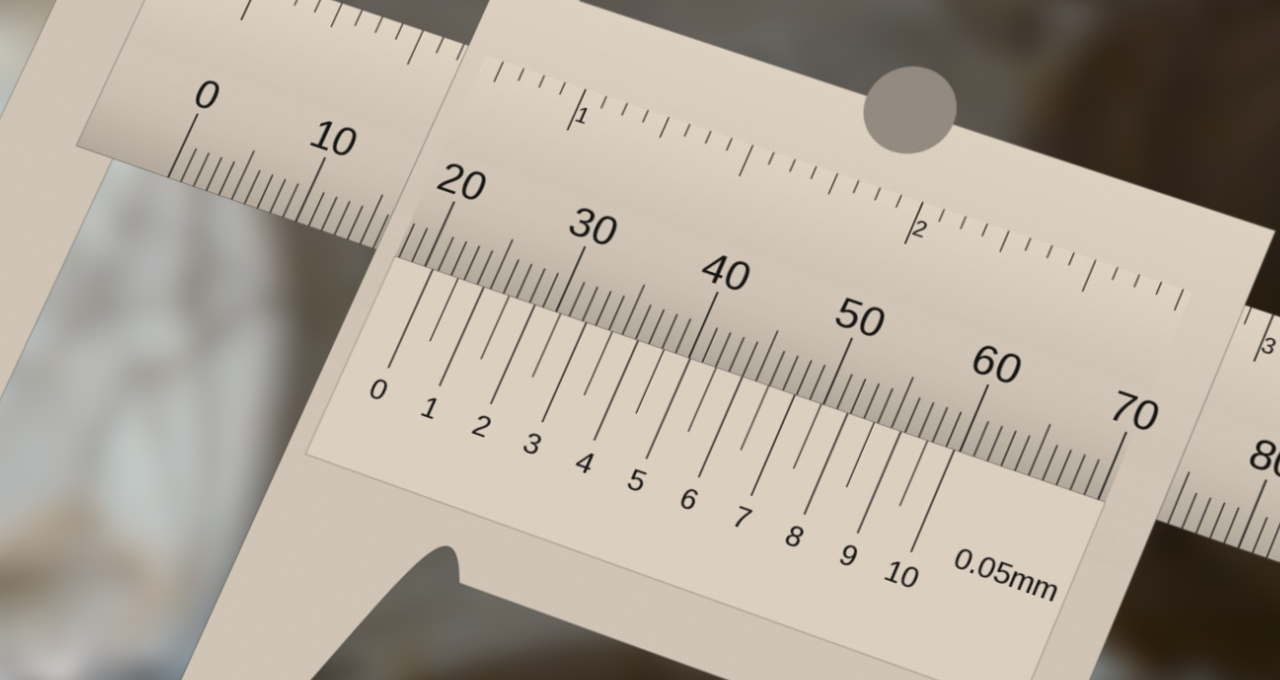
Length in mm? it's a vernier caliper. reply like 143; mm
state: 20.6; mm
